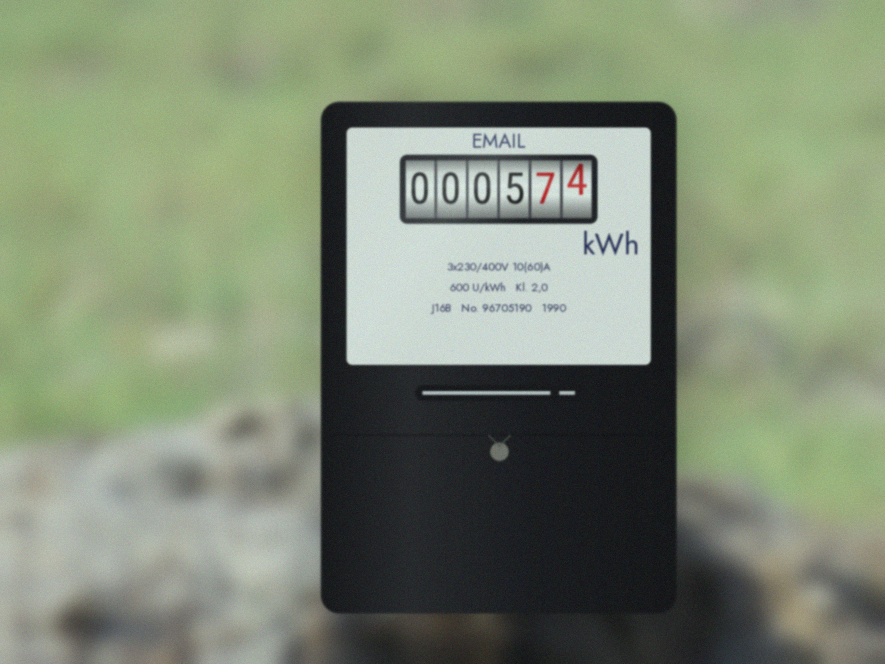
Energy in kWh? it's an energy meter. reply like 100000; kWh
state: 5.74; kWh
